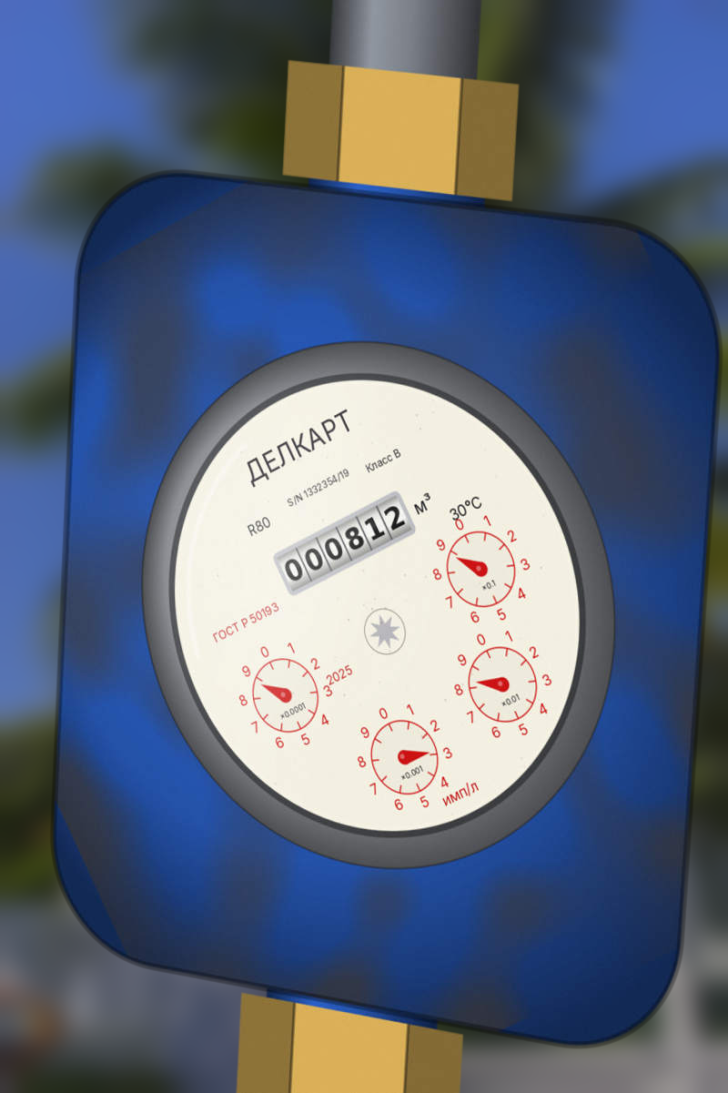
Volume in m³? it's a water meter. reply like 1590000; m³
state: 812.8828; m³
